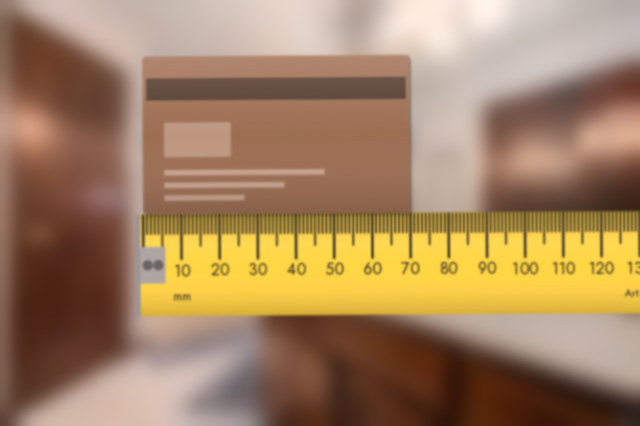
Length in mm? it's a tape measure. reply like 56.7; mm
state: 70; mm
